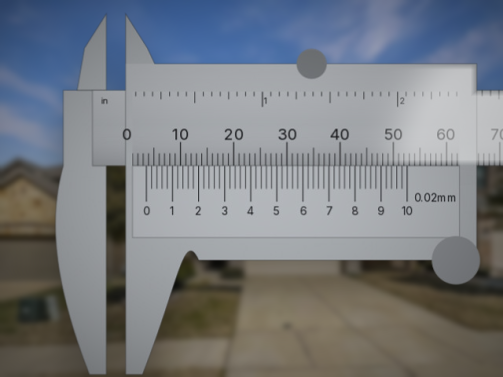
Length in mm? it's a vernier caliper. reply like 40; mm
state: 3.6; mm
